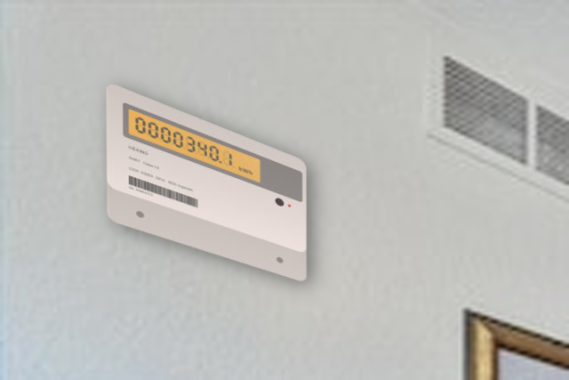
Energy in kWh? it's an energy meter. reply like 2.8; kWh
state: 340.1; kWh
